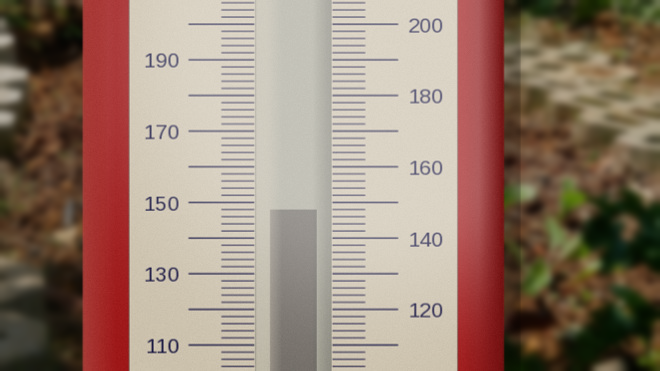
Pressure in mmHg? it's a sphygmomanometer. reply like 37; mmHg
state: 148; mmHg
